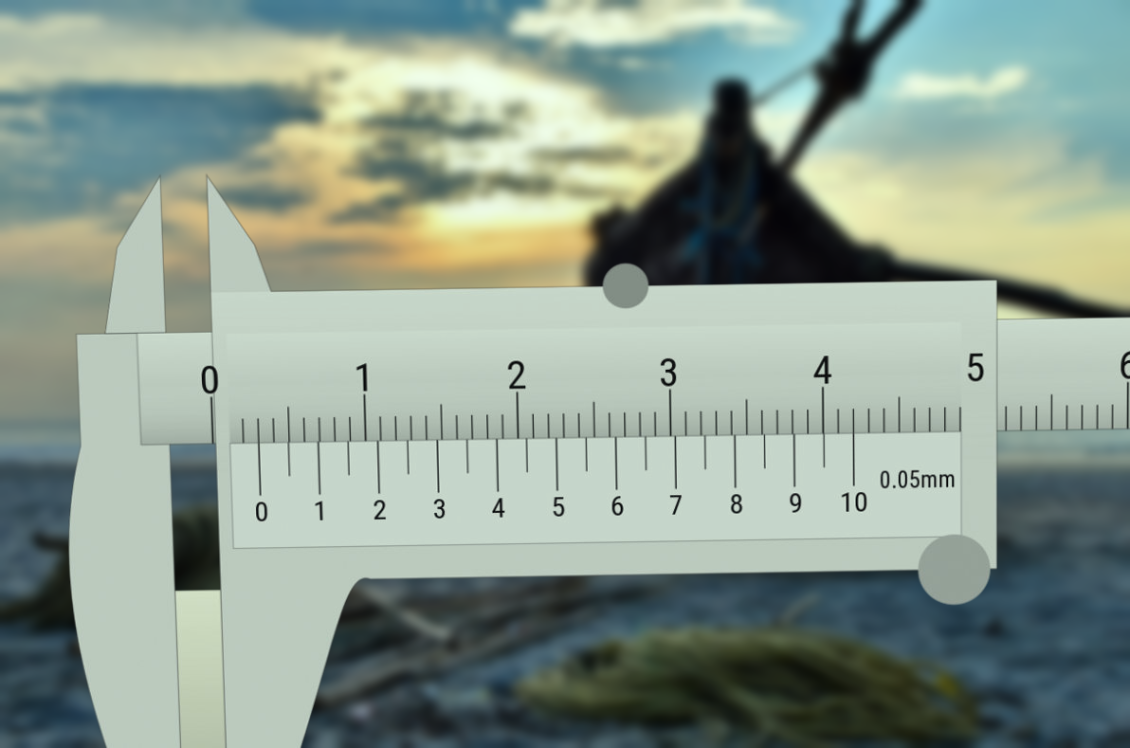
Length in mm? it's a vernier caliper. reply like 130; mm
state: 3.0; mm
